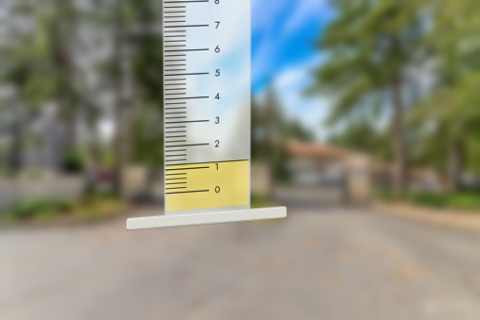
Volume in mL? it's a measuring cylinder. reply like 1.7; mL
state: 1.2; mL
